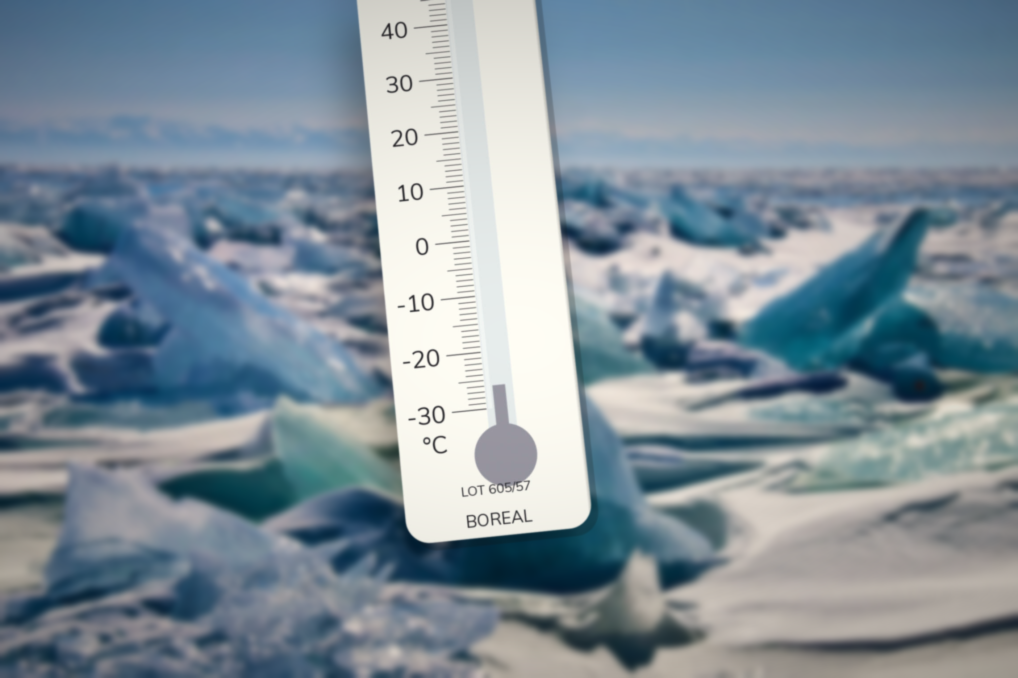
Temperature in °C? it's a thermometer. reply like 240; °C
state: -26; °C
